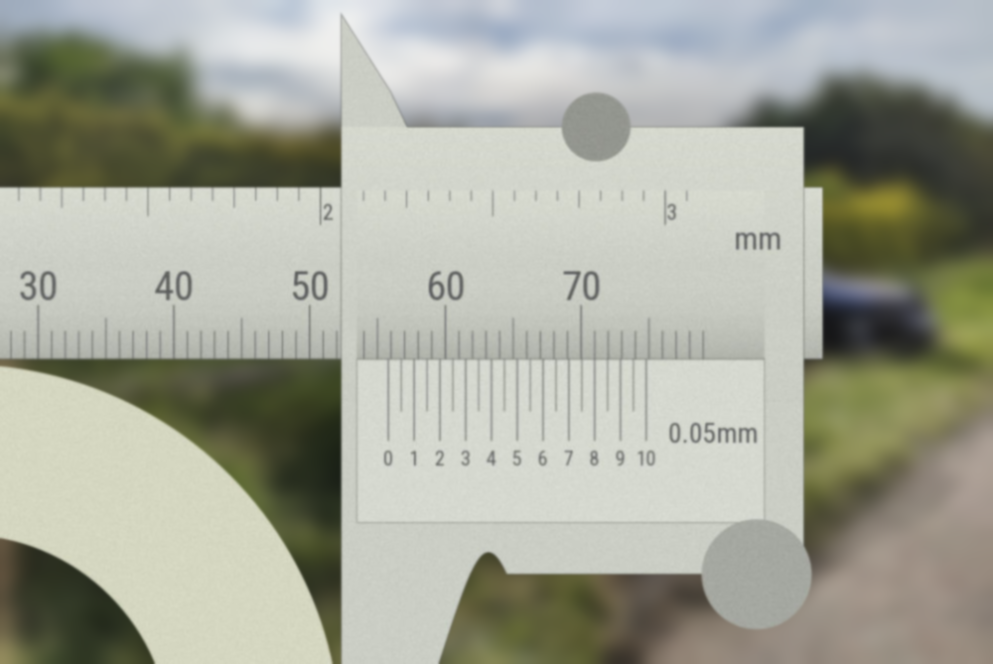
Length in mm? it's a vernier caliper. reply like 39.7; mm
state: 55.8; mm
